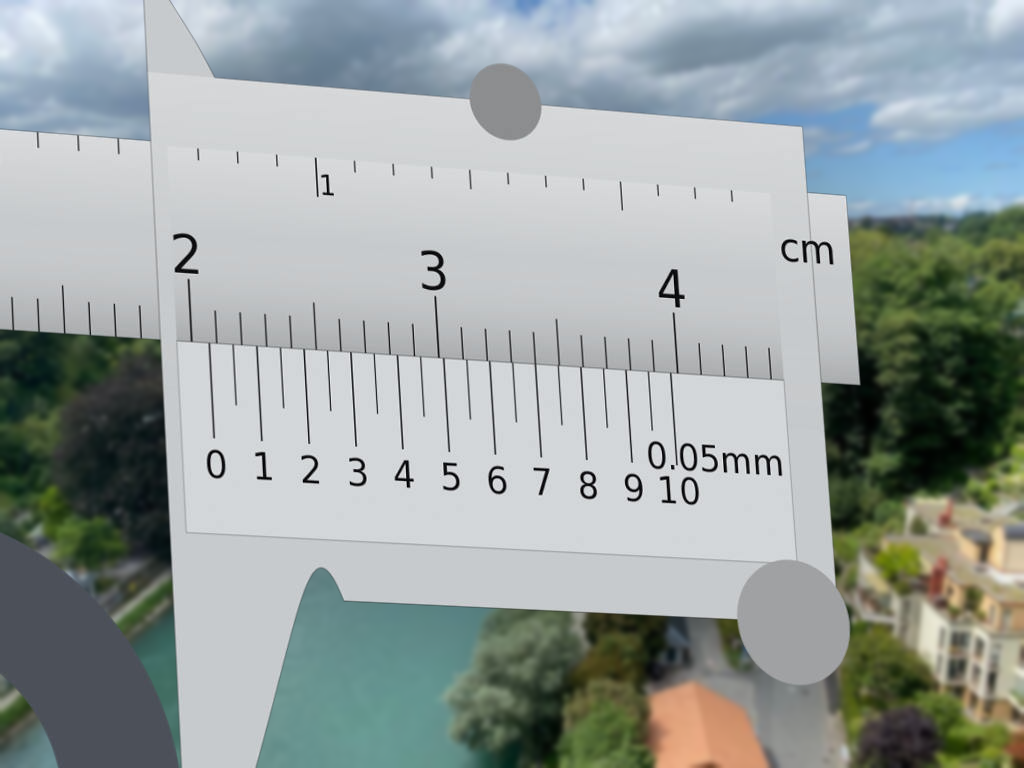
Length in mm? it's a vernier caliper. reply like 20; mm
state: 20.70; mm
